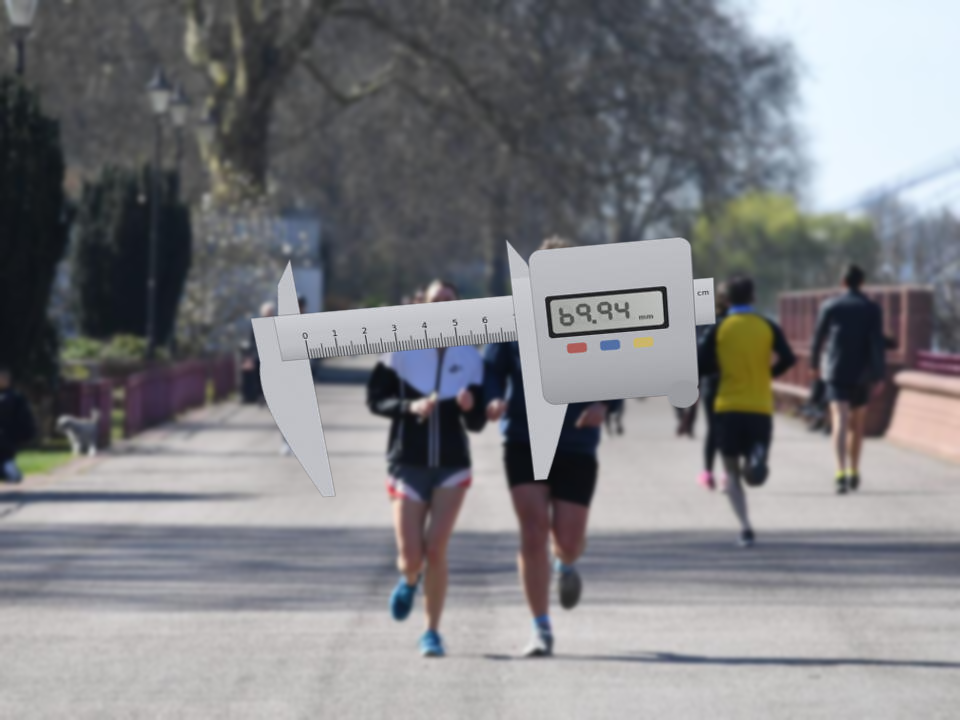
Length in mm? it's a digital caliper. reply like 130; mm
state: 69.94; mm
